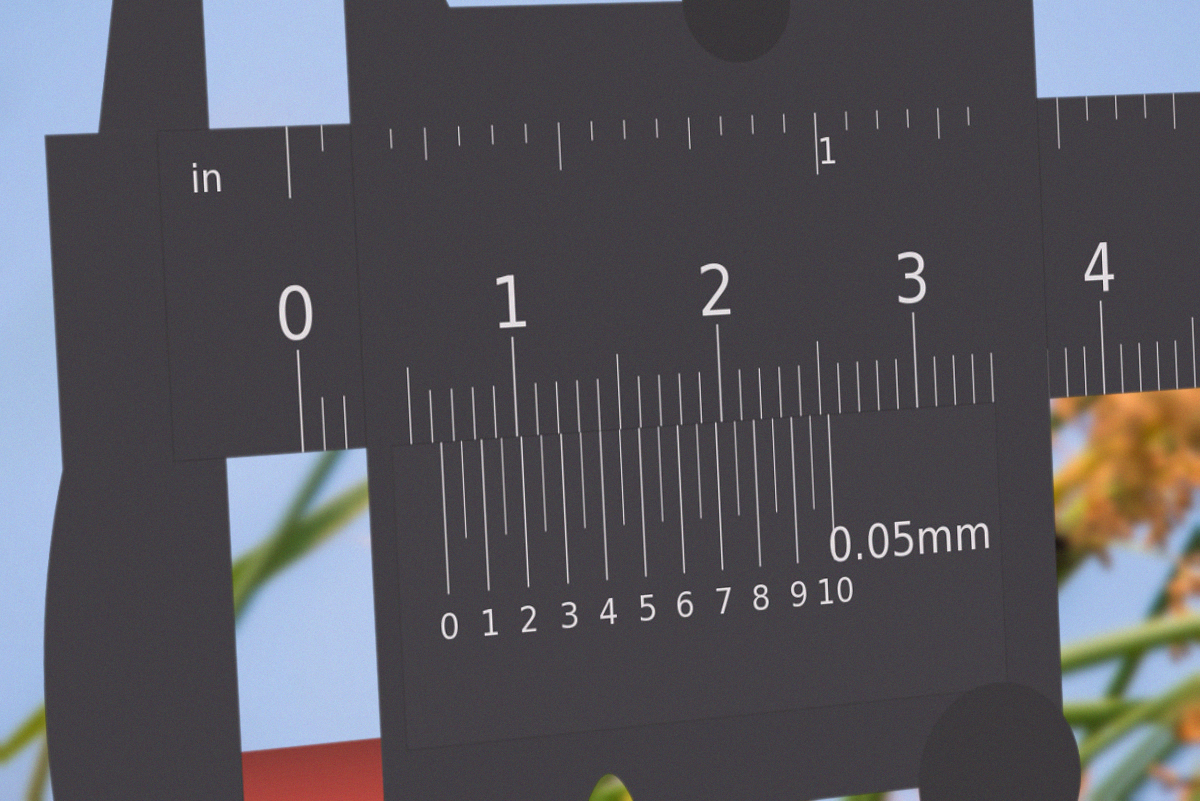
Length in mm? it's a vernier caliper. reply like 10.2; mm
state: 6.4; mm
